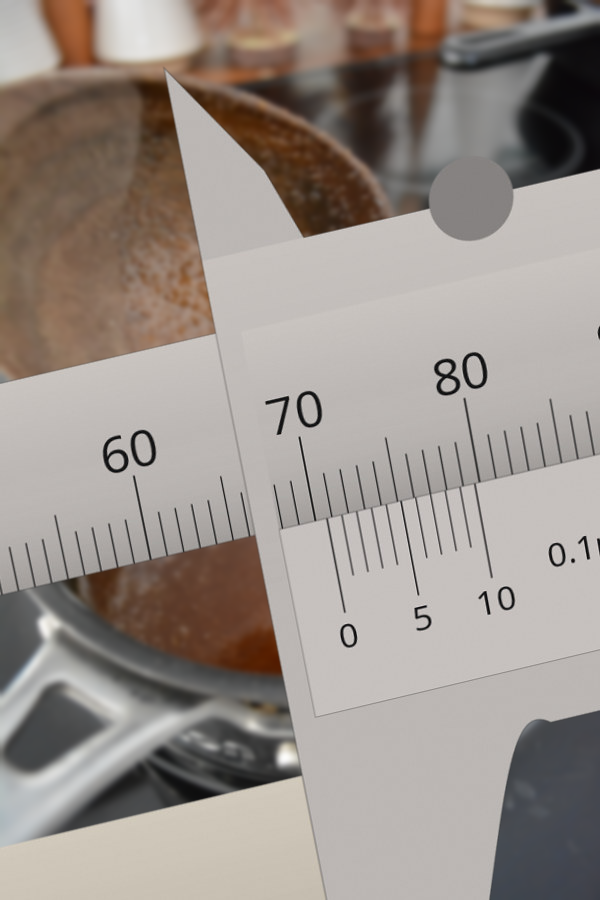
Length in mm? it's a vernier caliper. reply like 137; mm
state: 70.7; mm
